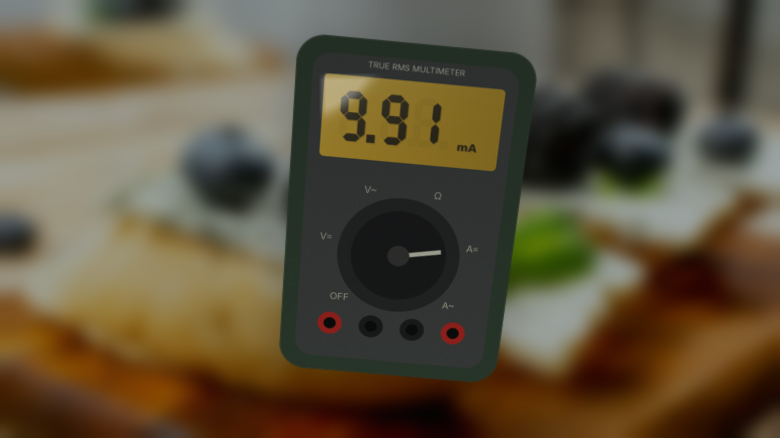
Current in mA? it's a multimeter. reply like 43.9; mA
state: 9.91; mA
